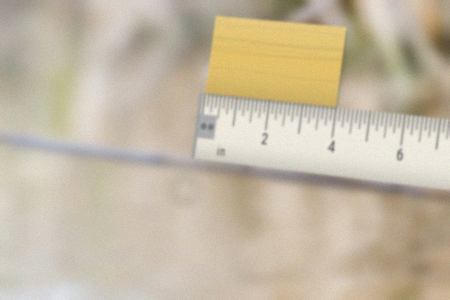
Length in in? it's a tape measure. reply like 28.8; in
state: 4; in
